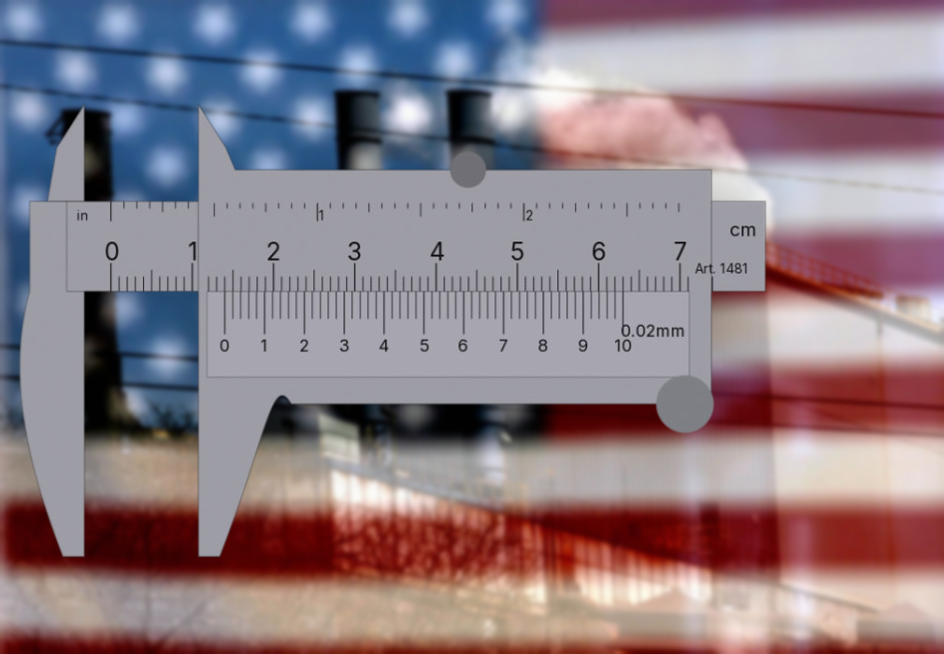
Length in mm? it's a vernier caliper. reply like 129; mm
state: 14.0; mm
